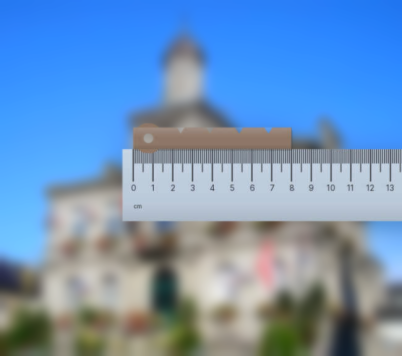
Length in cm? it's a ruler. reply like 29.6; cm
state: 8; cm
